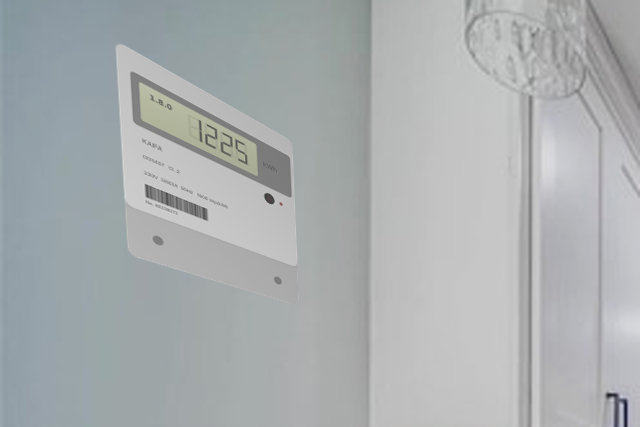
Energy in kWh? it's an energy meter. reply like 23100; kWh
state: 1225; kWh
